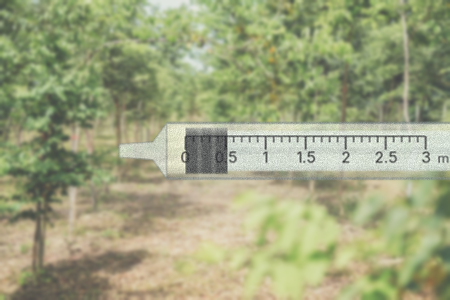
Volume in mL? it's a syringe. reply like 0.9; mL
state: 0; mL
